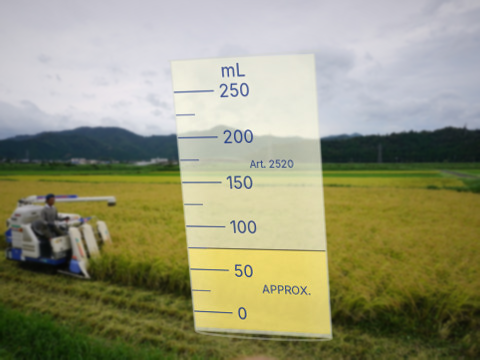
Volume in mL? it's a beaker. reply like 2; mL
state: 75; mL
